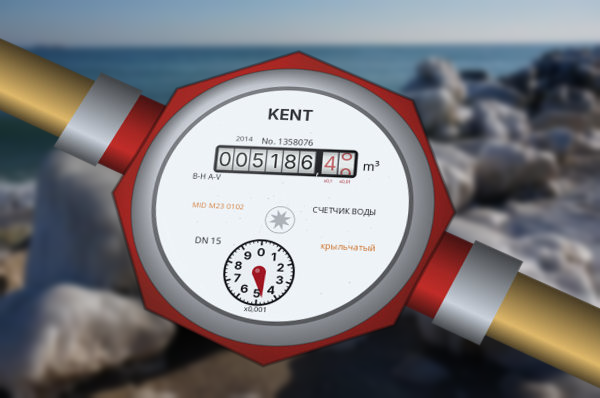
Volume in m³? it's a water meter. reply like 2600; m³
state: 5186.484; m³
